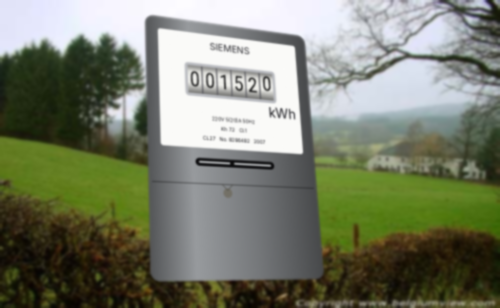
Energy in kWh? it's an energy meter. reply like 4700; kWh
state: 1520; kWh
